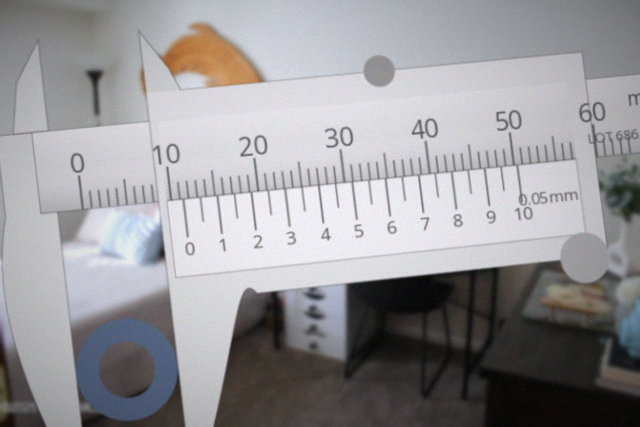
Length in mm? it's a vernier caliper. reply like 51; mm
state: 11.4; mm
